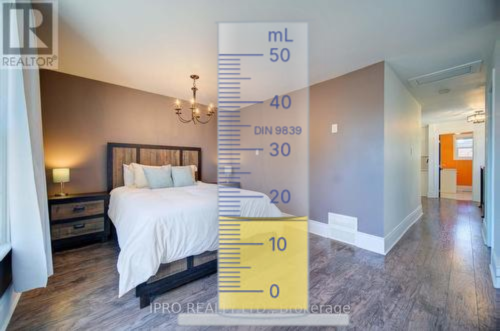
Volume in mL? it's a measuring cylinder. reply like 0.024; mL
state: 15; mL
